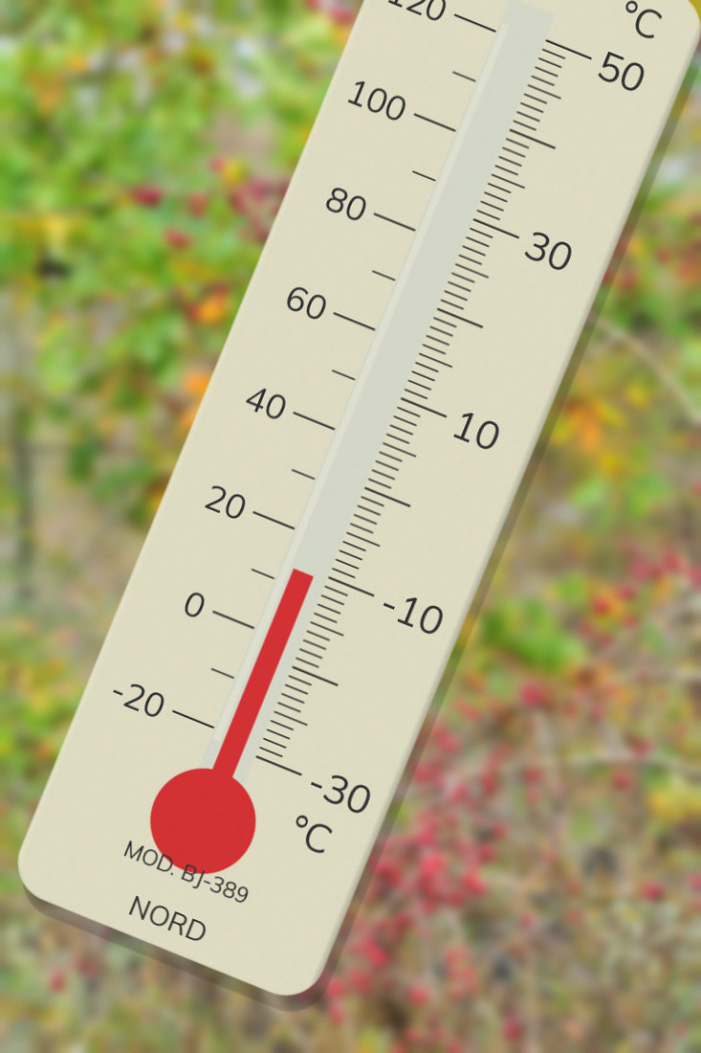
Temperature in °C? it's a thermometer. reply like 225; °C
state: -10.5; °C
